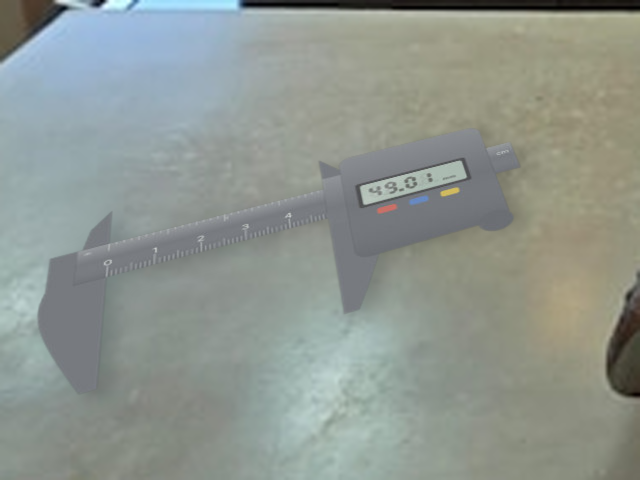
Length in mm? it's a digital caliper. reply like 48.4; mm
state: 49.01; mm
